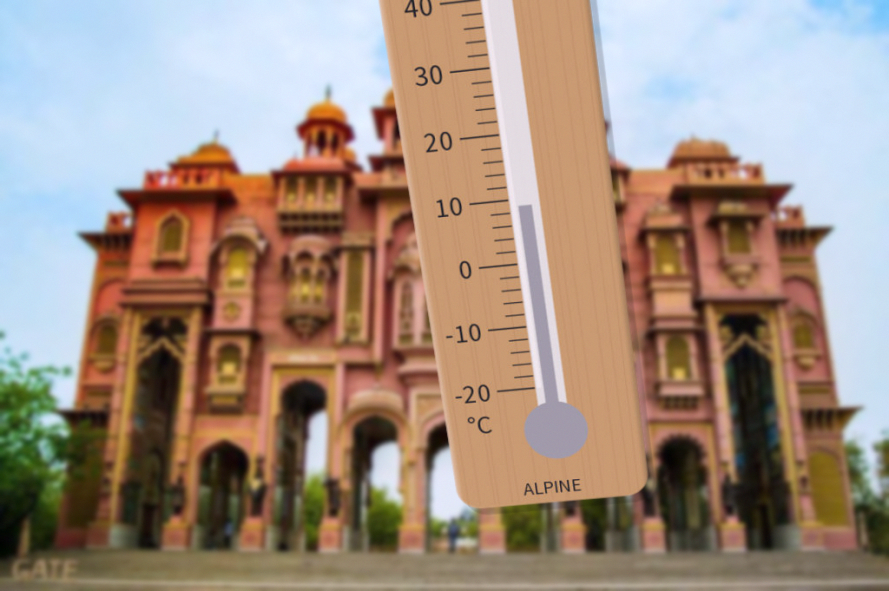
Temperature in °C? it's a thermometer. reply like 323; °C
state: 9; °C
